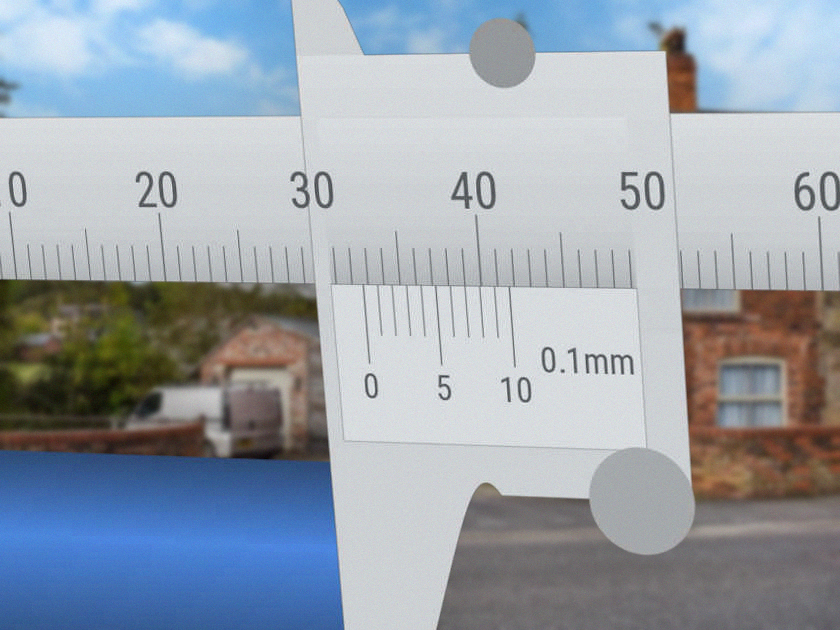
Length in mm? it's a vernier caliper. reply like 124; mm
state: 32.7; mm
